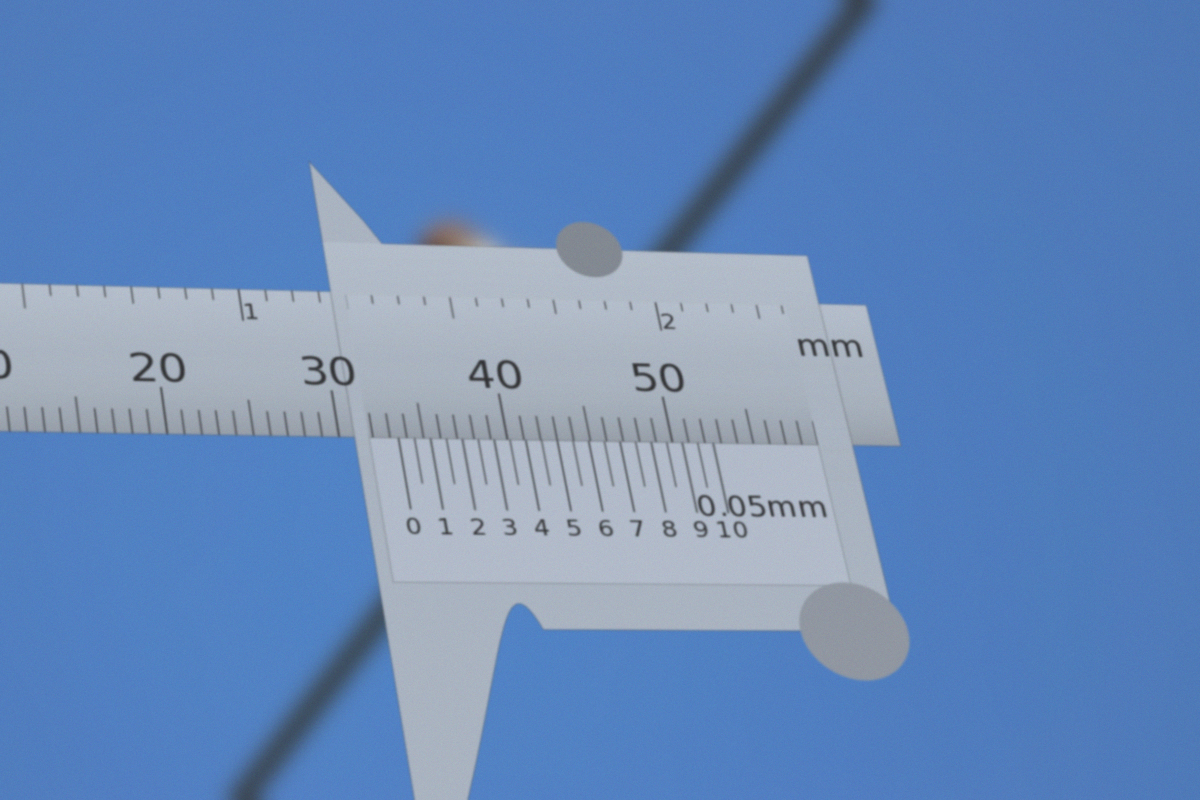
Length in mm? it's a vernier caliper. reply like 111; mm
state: 33.5; mm
